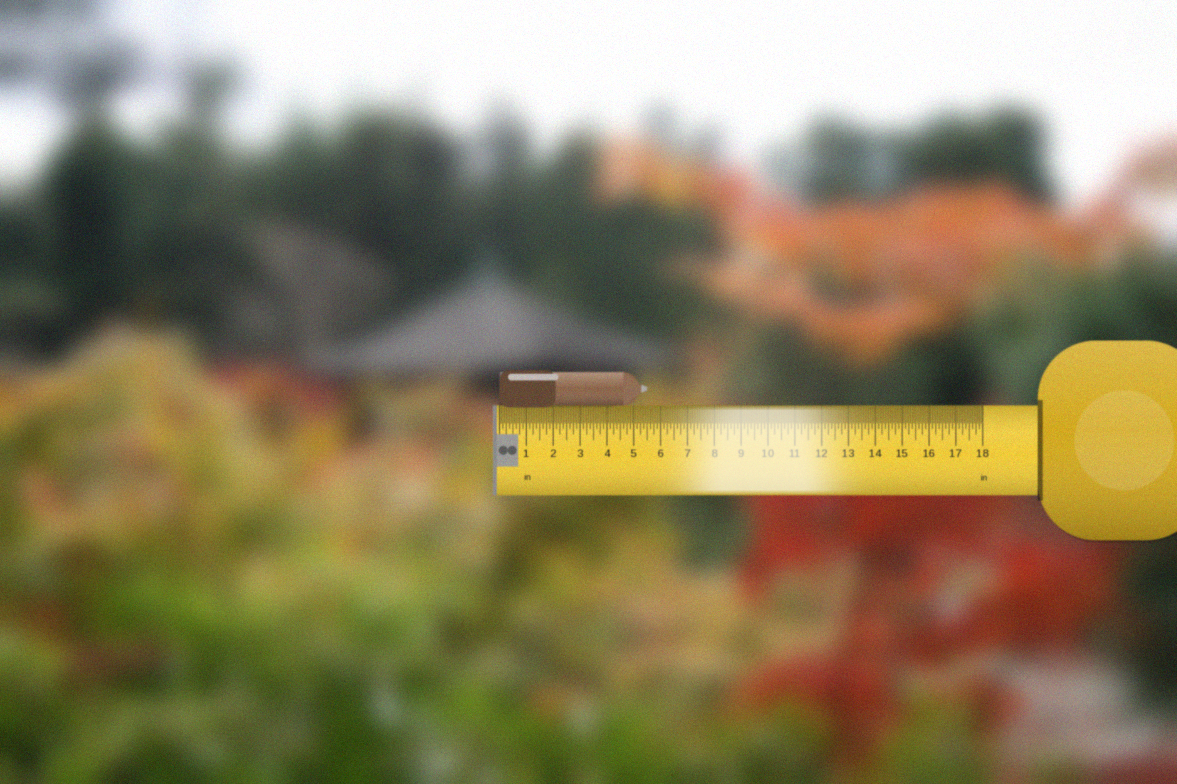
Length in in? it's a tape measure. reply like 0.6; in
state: 5.5; in
